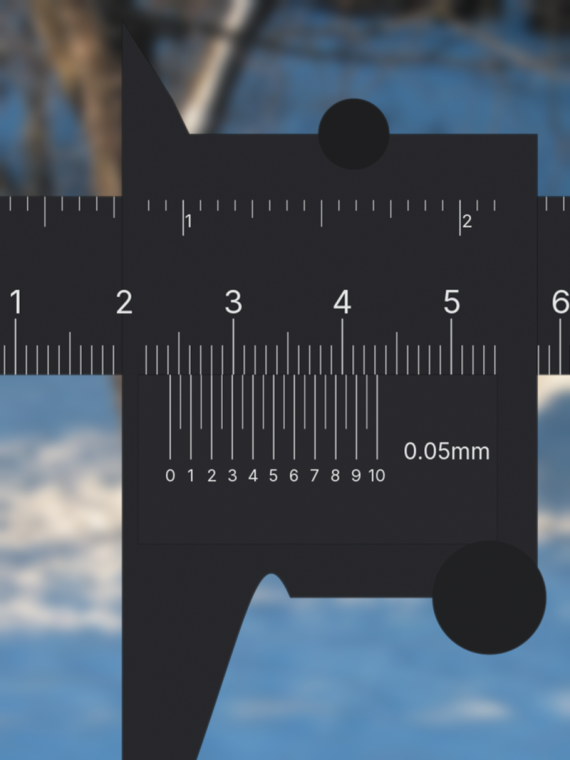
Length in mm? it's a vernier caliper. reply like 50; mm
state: 24.2; mm
